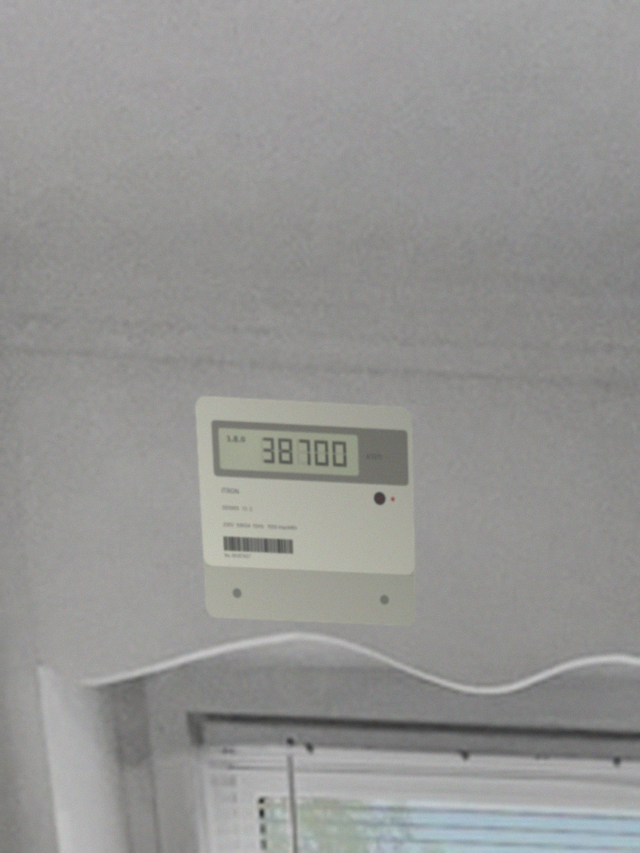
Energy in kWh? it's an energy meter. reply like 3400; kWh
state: 38700; kWh
